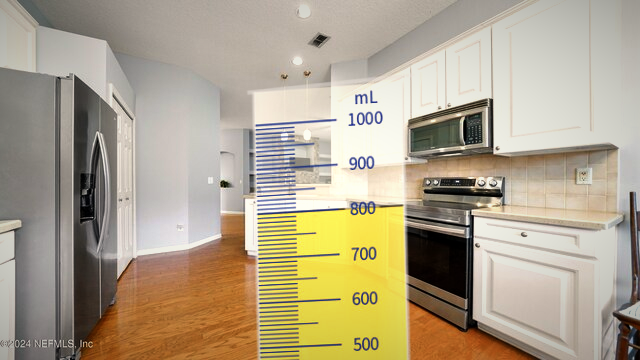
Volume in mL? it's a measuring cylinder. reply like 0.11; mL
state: 800; mL
